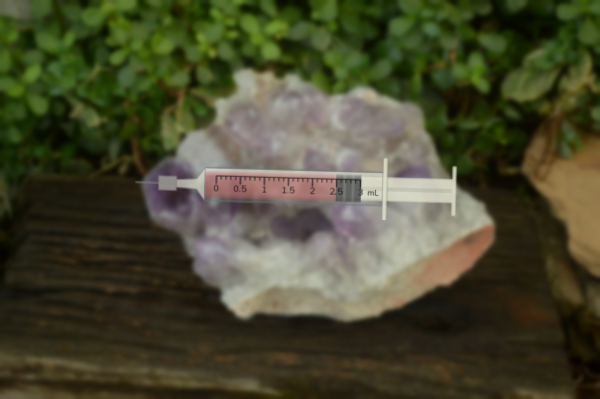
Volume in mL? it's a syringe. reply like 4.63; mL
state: 2.5; mL
